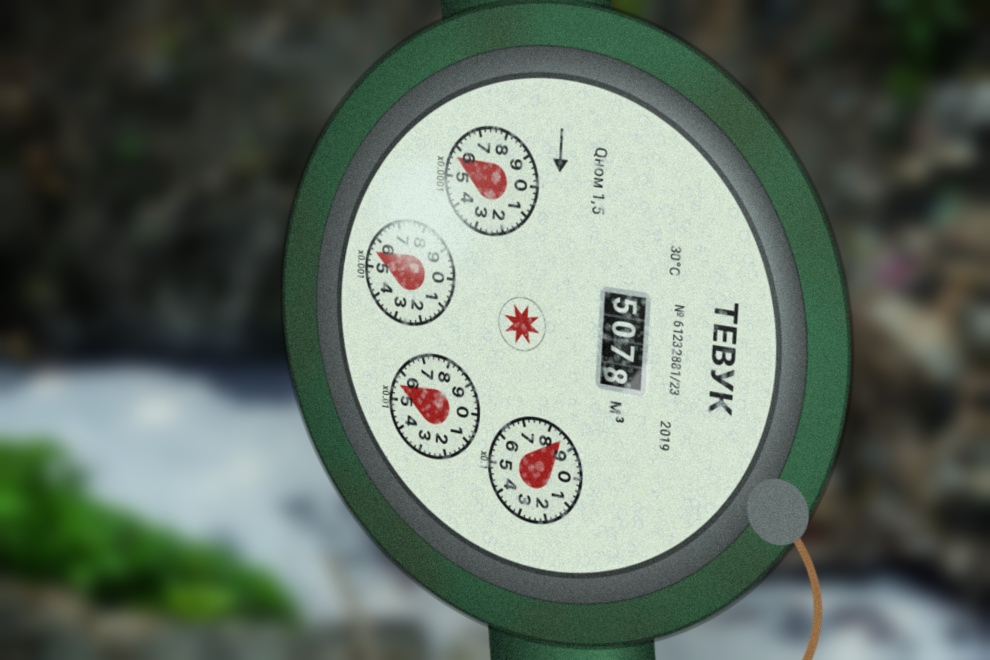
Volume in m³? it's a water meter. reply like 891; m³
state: 5077.8555; m³
